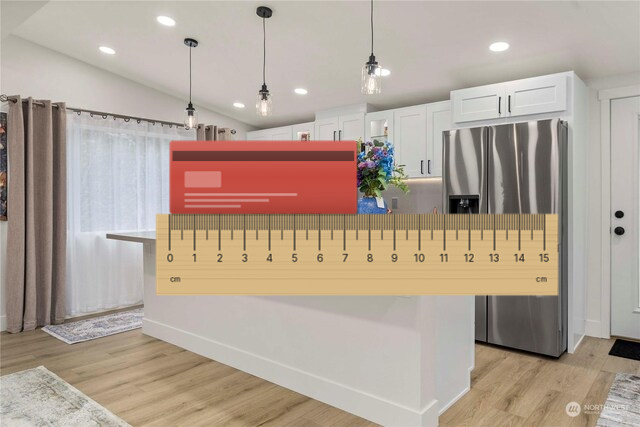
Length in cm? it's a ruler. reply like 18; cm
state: 7.5; cm
